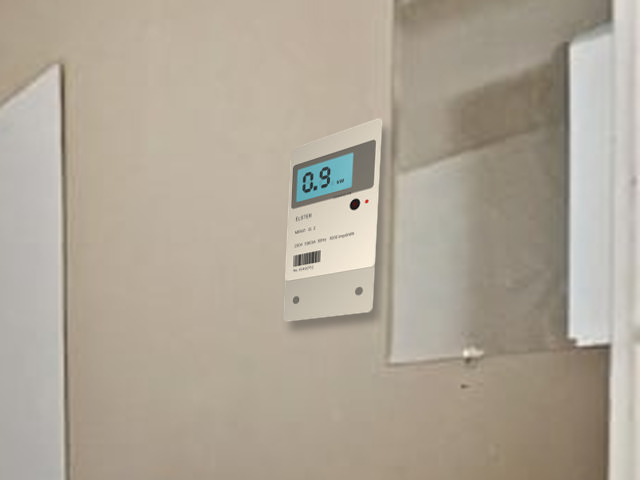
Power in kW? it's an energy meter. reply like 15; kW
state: 0.9; kW
